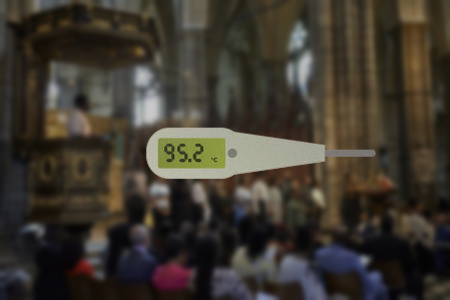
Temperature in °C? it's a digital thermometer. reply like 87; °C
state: 95.2; °C
